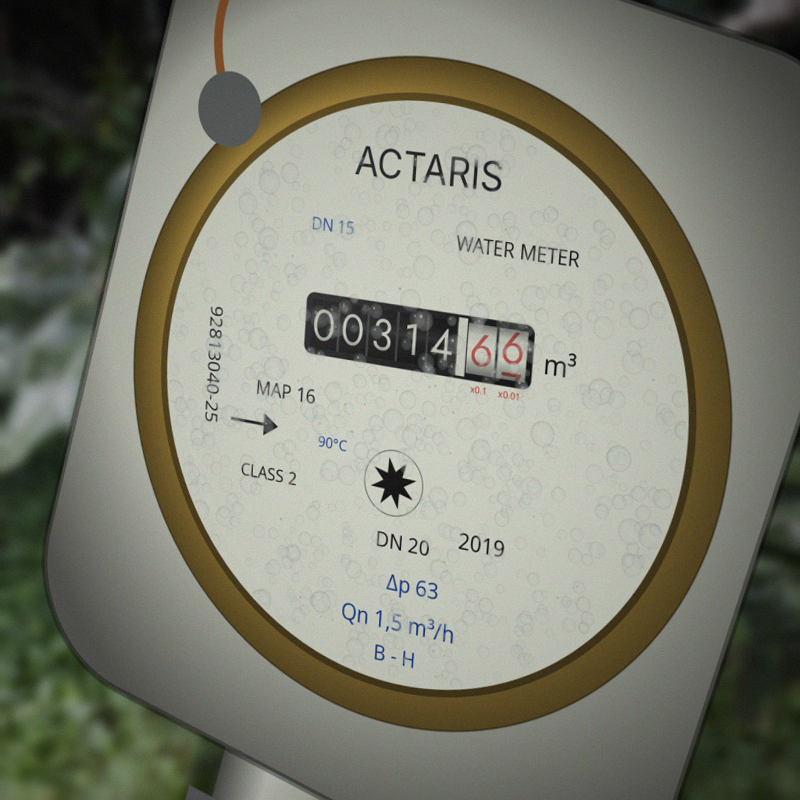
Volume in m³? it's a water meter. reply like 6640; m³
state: 314.66; m³
